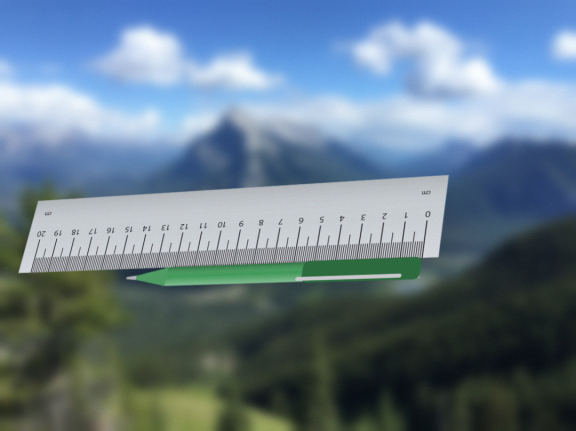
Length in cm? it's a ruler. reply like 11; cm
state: 14.5; cm
